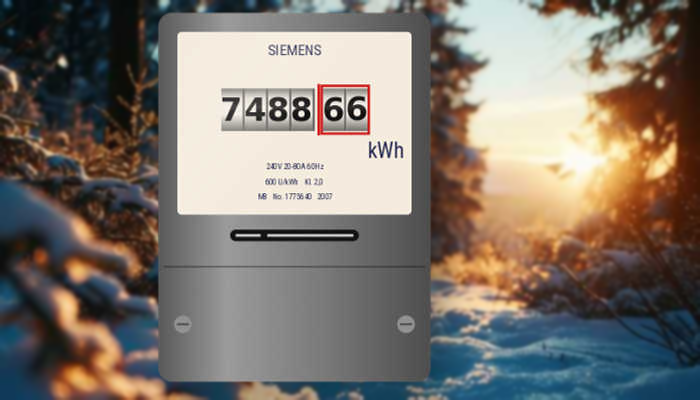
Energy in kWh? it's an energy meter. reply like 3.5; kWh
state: 7488.66; kWh
